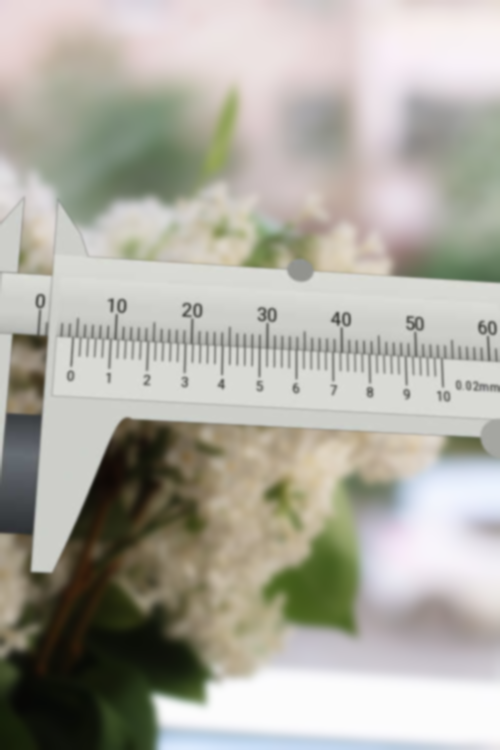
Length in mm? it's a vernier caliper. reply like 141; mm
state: 4.5; mm
